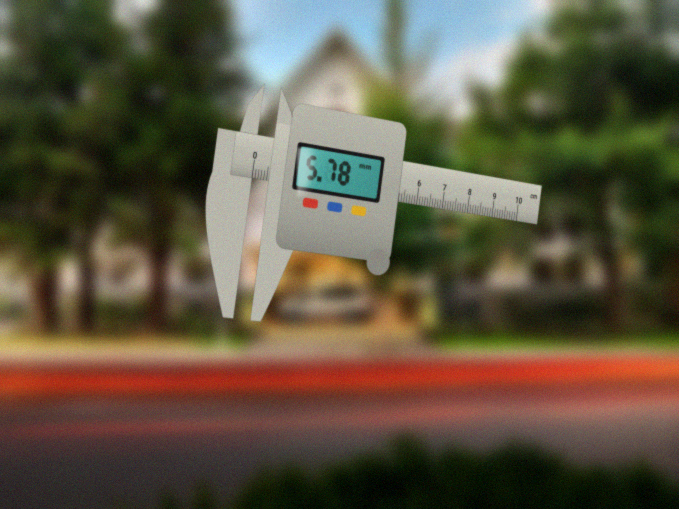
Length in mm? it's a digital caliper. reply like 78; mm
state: 5.78; mm
